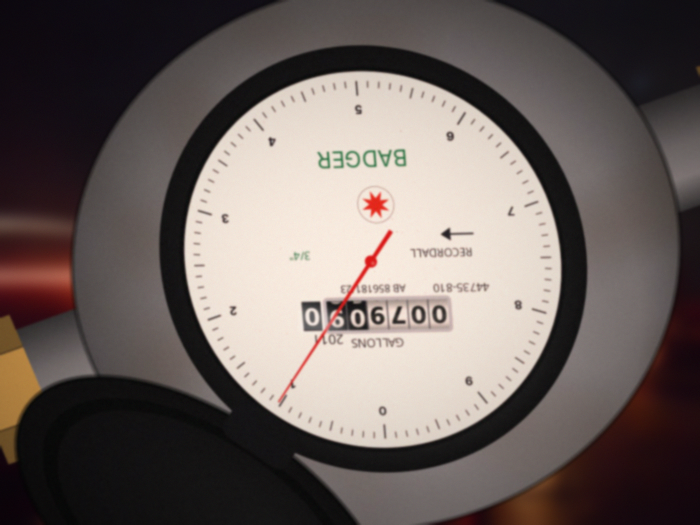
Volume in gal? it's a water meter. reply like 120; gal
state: 79091.0; gal
